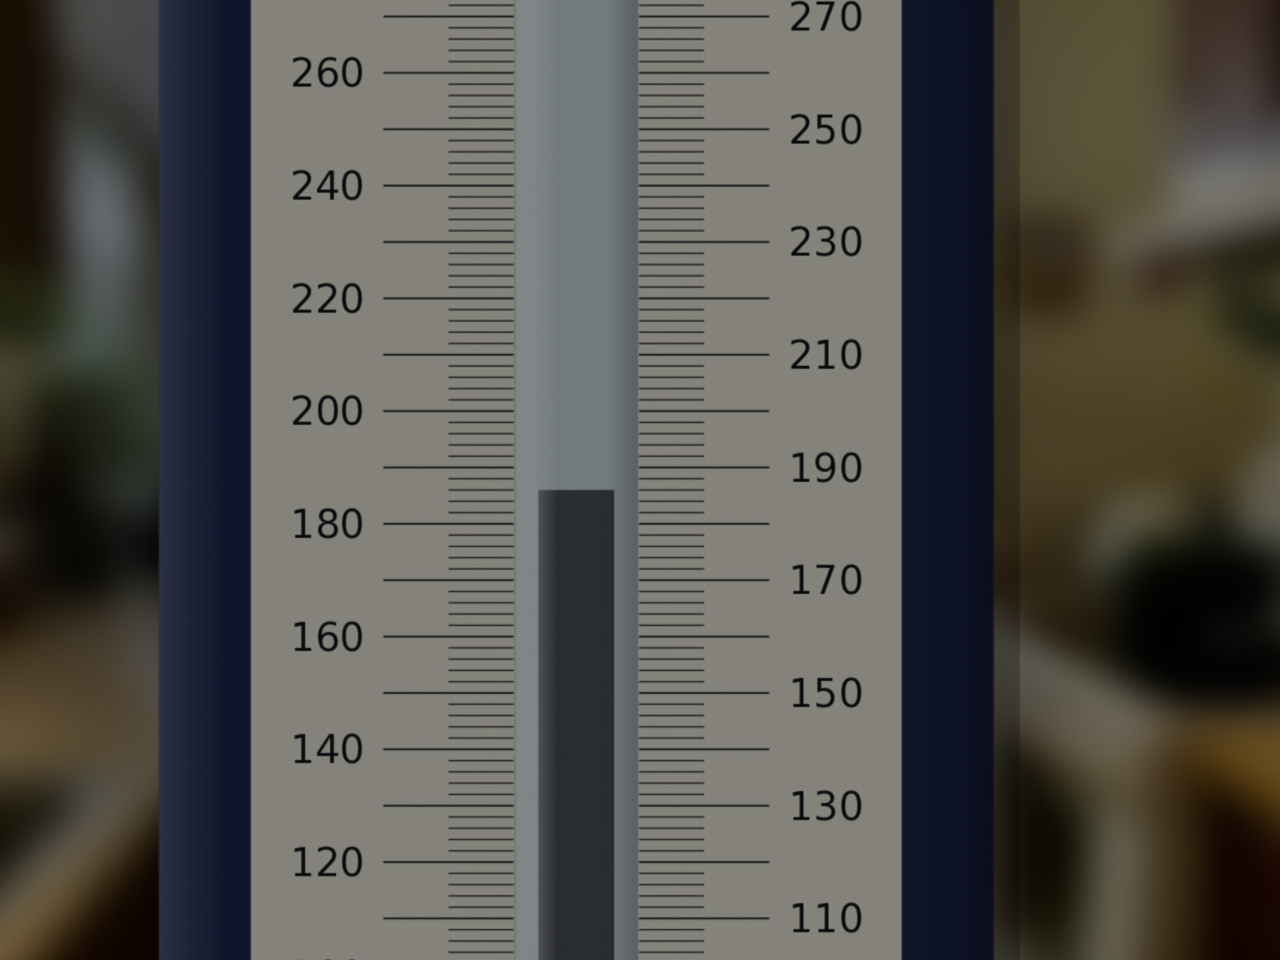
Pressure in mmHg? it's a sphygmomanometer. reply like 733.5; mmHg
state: 186; mmHg
